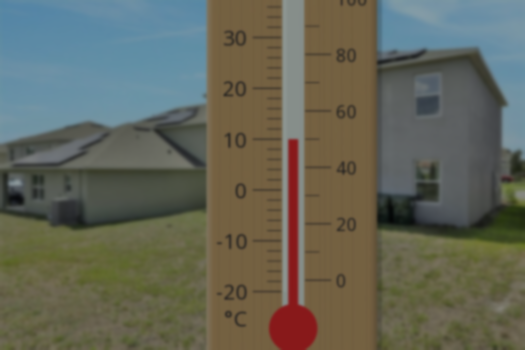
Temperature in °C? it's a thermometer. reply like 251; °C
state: 10; °C
